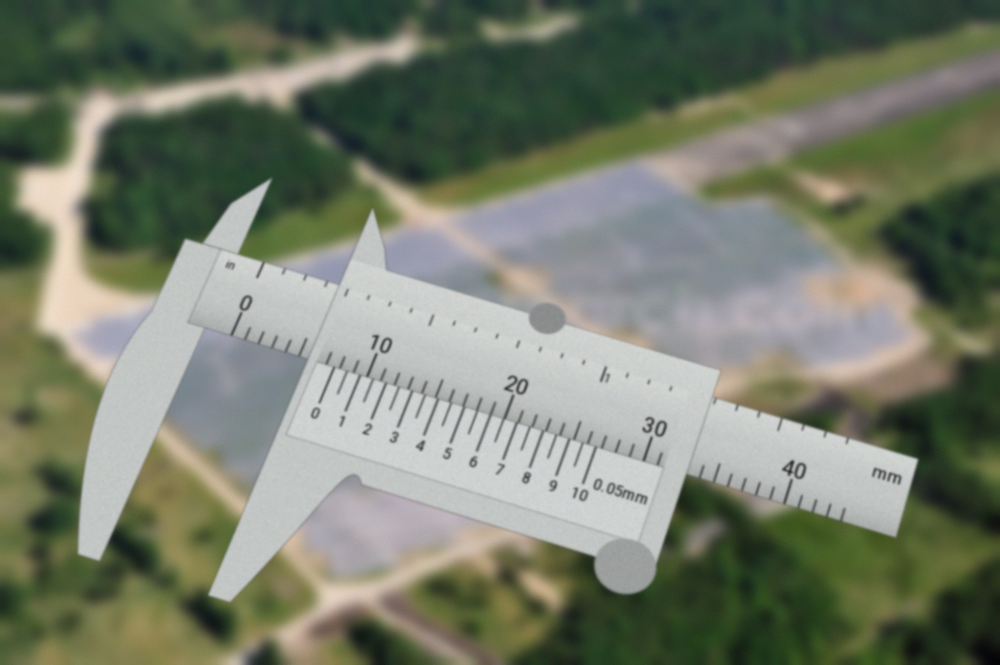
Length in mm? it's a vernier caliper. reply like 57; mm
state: 7.6; mm
